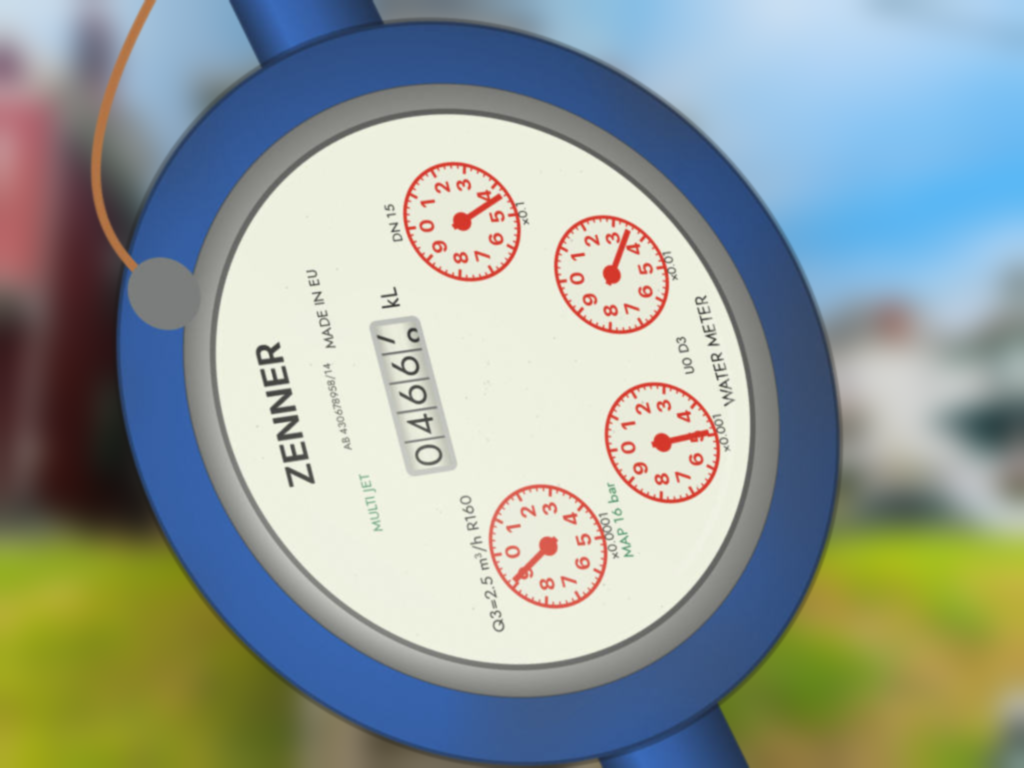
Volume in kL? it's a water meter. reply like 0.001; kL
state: 4667.4349; kL
